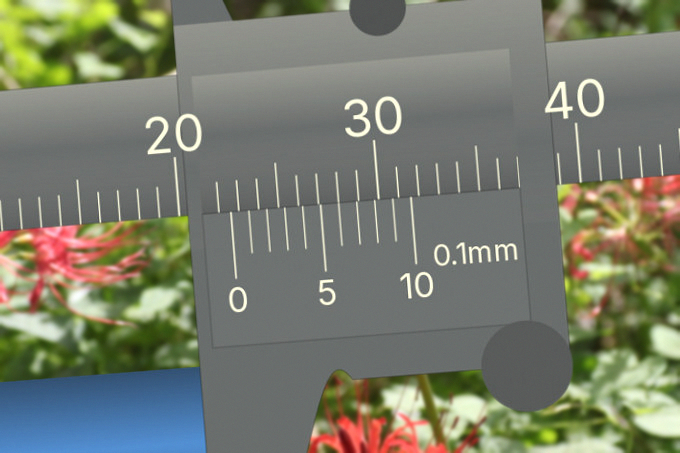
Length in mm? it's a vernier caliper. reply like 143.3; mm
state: 22.6; mm
